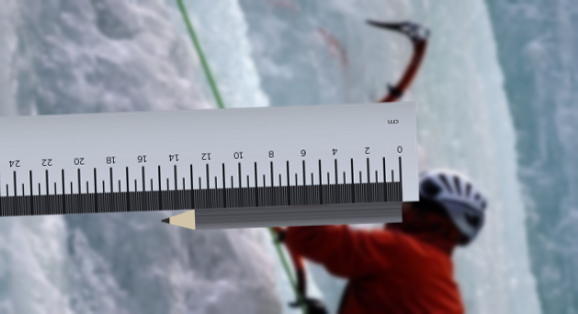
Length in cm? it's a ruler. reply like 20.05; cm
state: 15; cm
